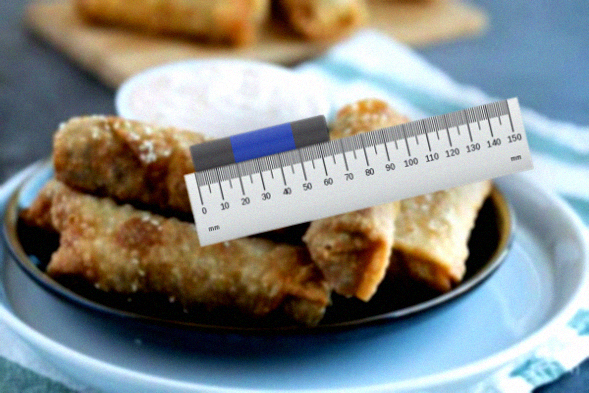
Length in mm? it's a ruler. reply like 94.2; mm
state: 65; mm
